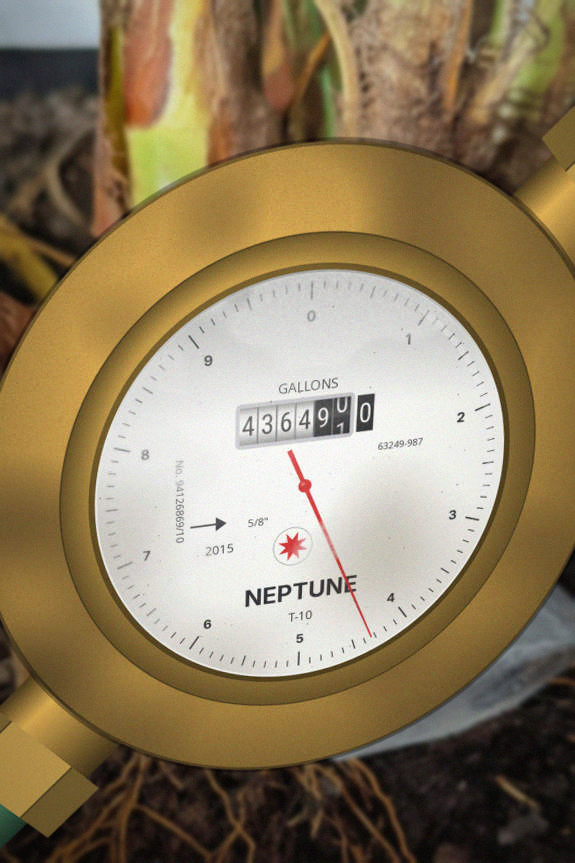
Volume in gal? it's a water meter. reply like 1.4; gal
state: 4364904.3; gal
